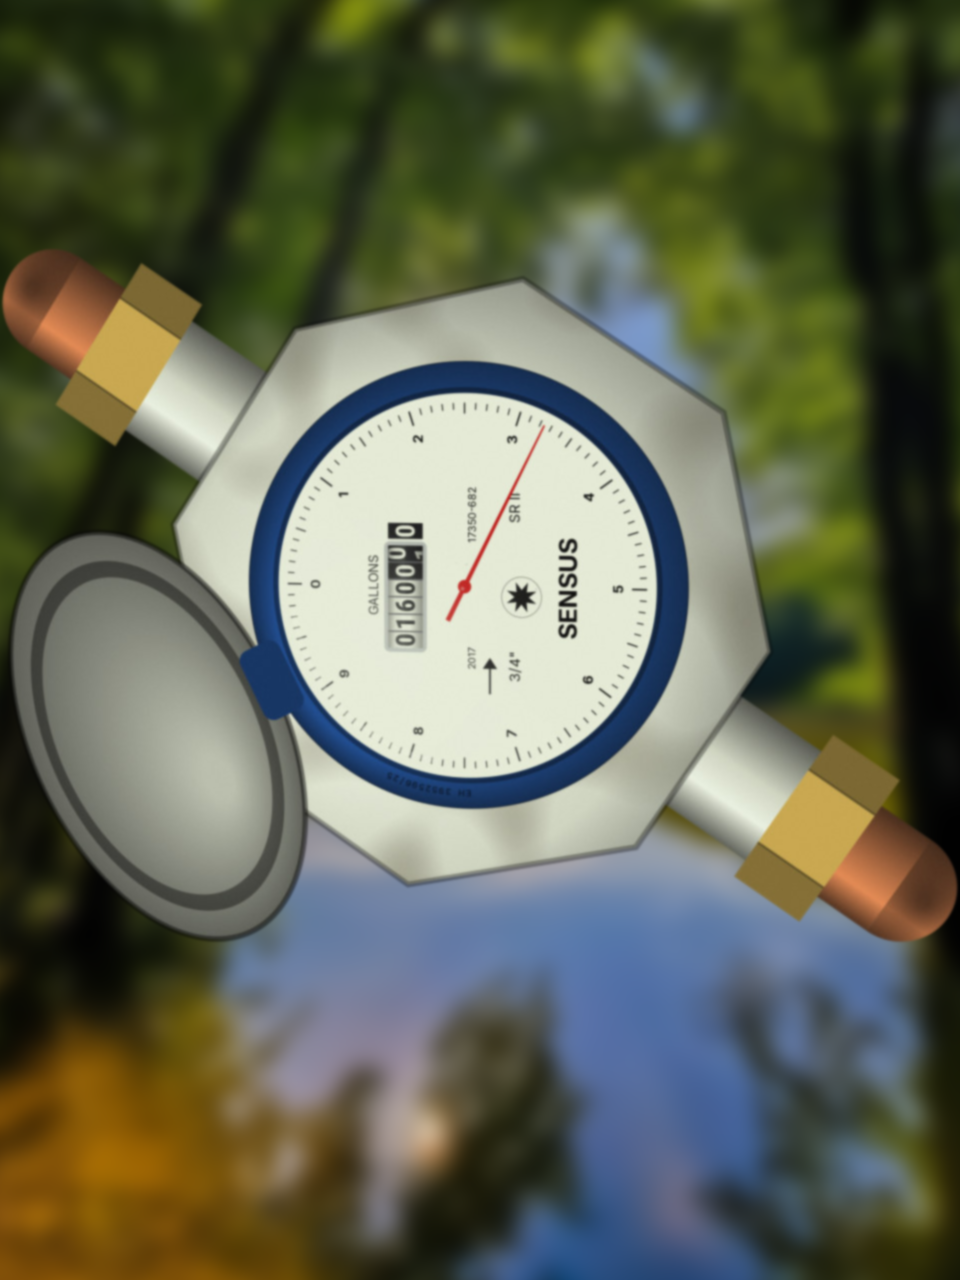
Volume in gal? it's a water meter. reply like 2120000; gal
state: 160003.2; gal
